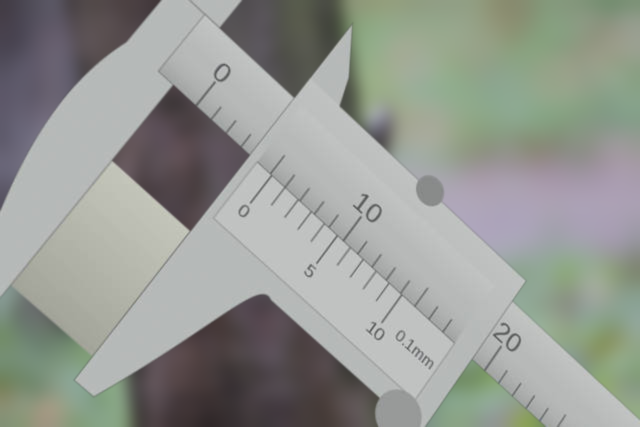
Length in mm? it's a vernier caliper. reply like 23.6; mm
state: 5.1; mm
